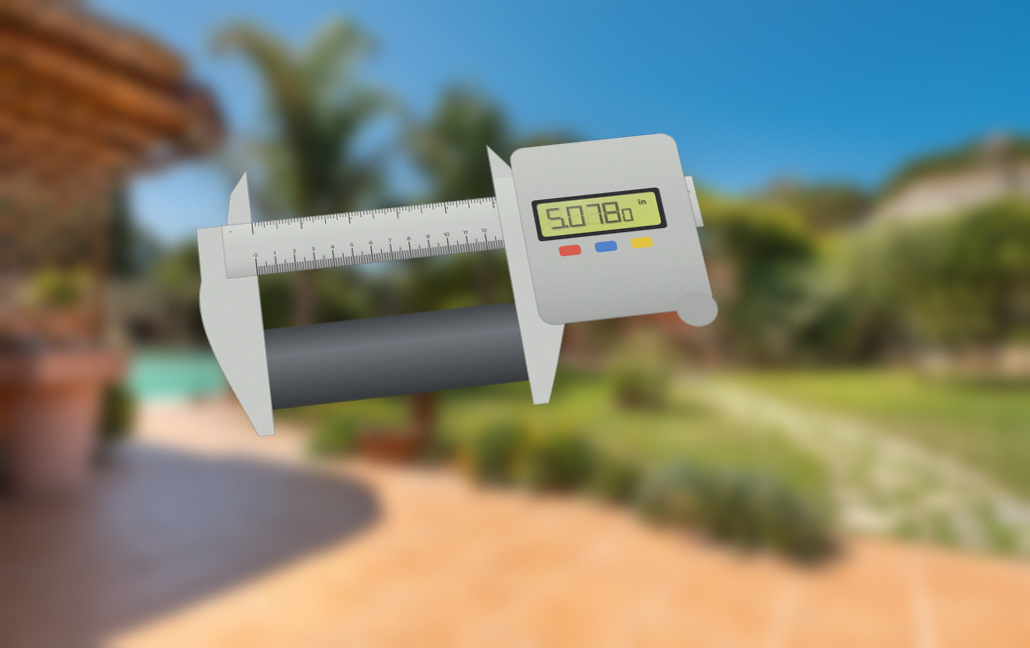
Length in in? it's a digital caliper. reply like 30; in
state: 5.0780; in
